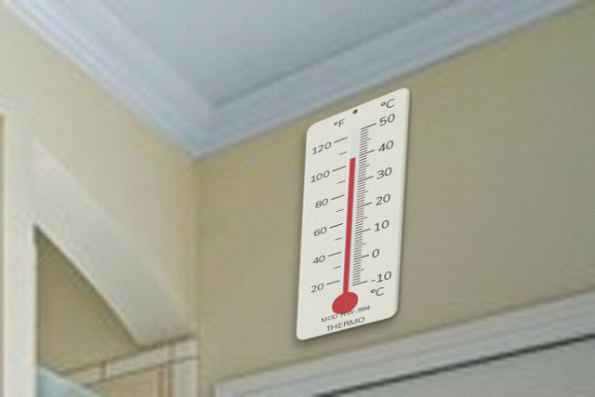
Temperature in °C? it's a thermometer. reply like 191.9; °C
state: 40; °C
